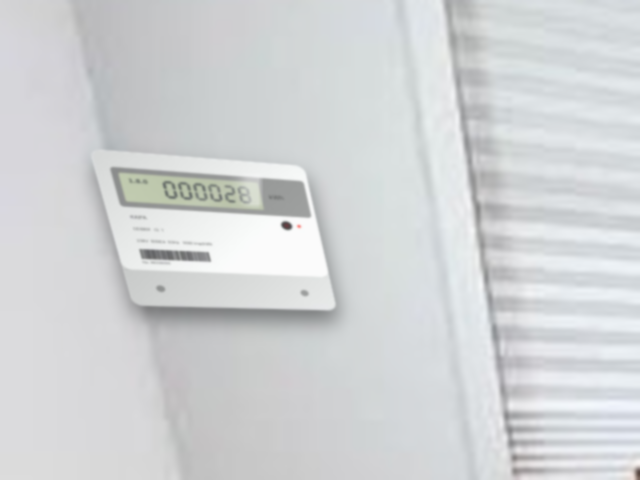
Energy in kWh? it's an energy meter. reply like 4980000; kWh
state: 28; kWh
